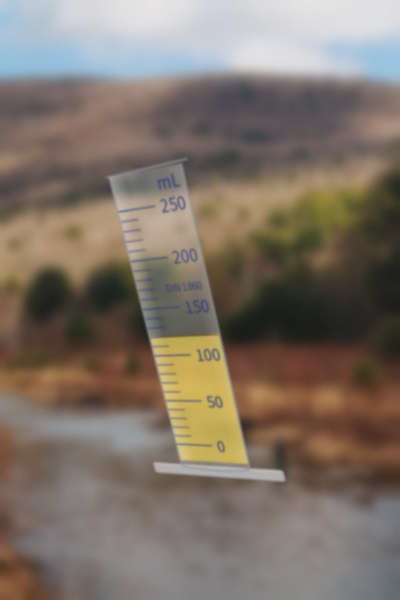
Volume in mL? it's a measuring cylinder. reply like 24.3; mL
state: 120; mL
